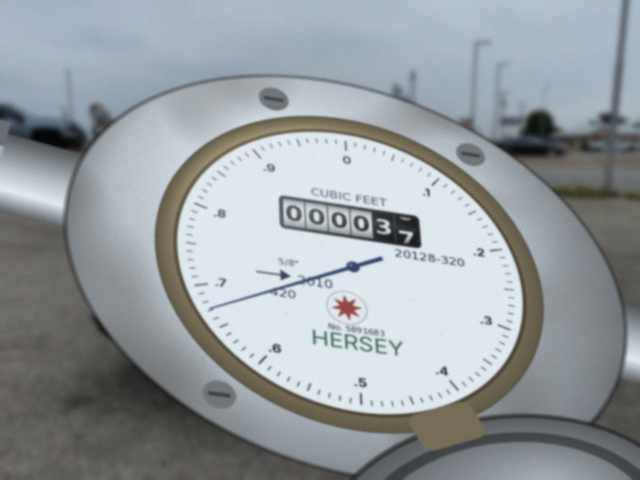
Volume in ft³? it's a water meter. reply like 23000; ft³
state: 36.67; ft³
